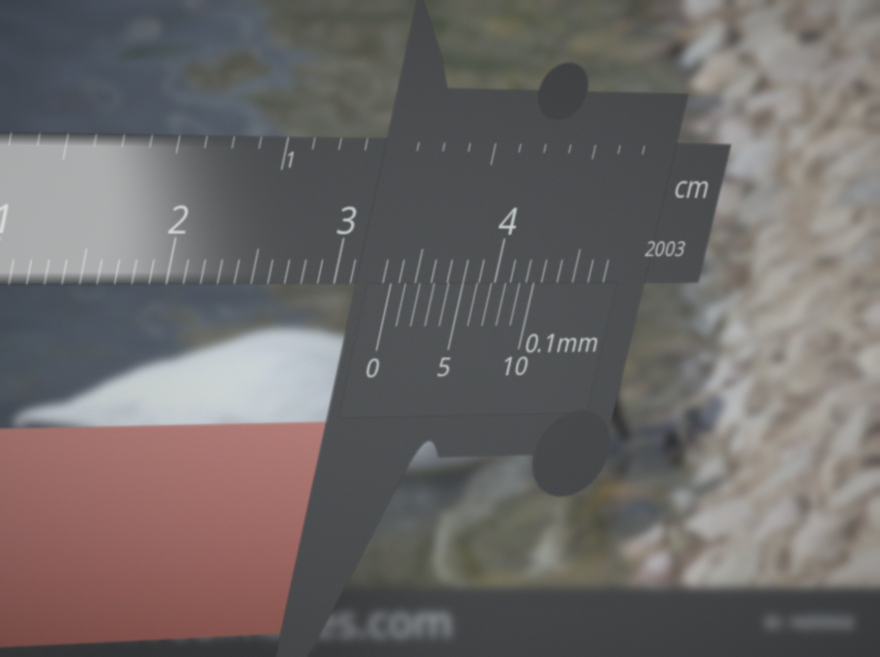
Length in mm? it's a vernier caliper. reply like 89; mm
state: 33.5; mm
